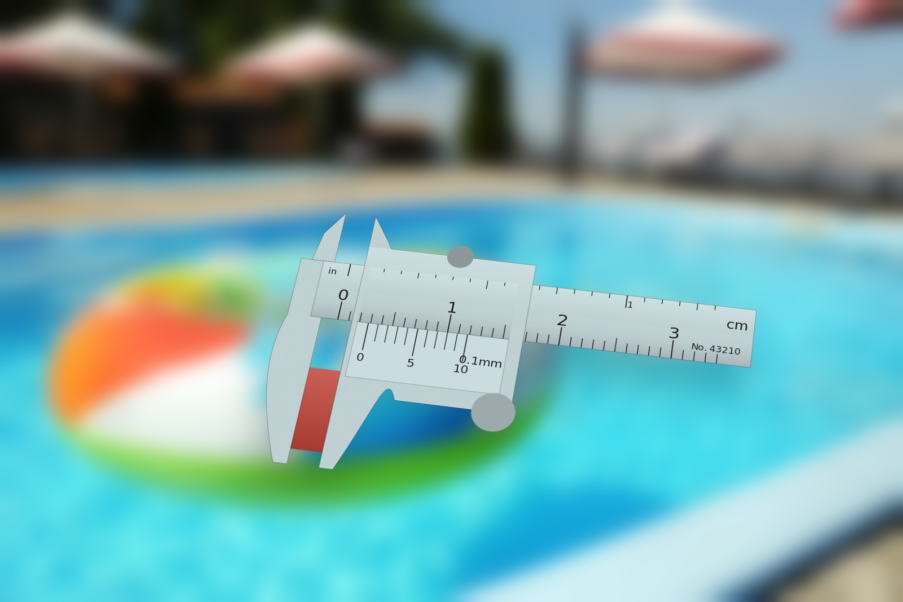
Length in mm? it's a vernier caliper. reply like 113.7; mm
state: 2.8; mm
